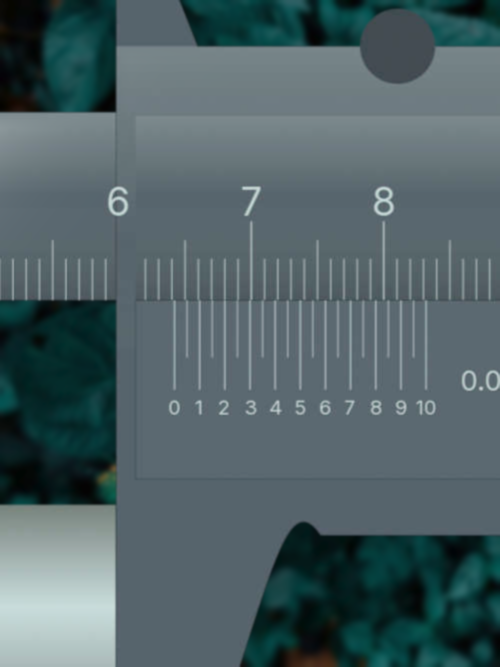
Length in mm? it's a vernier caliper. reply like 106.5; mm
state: 64.2; mm
